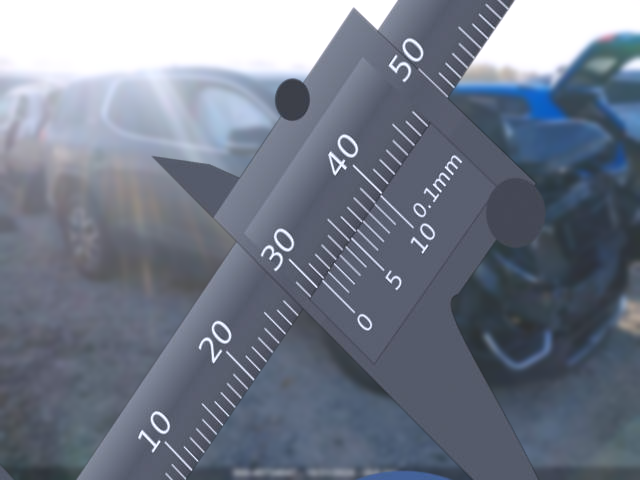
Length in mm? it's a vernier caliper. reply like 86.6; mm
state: 30.8; mm
